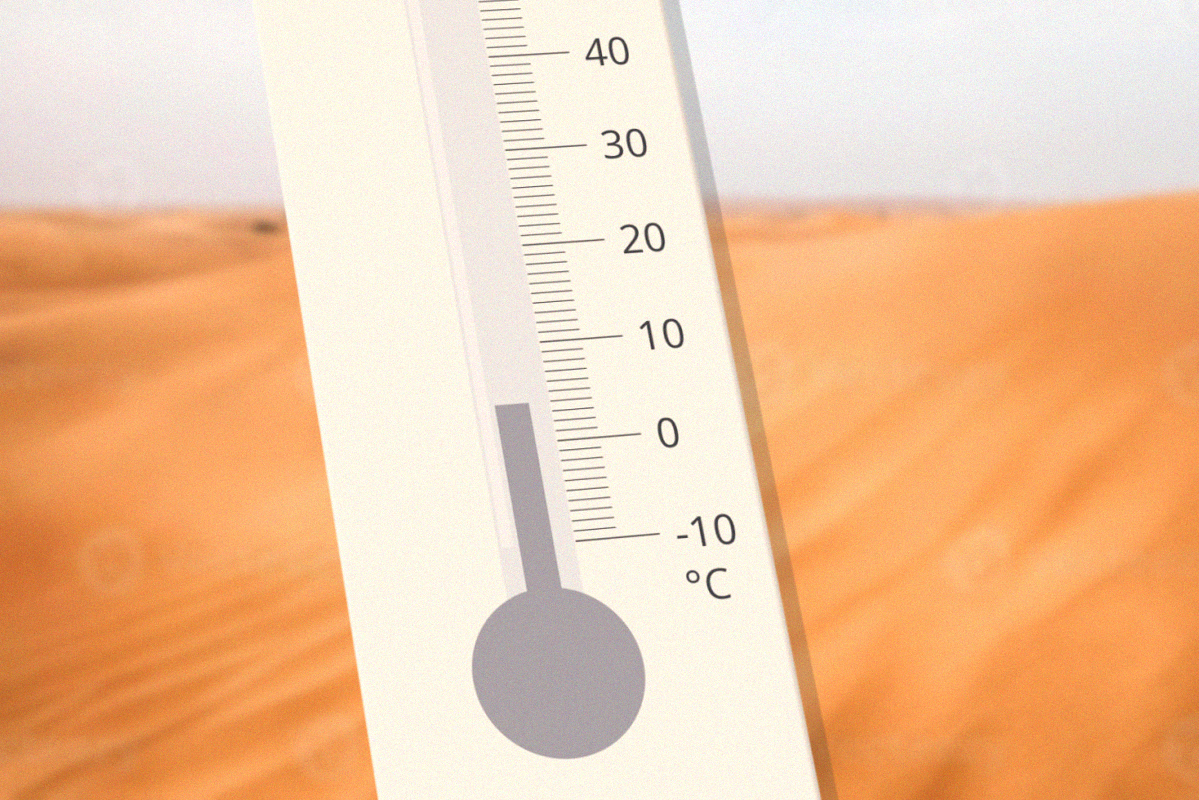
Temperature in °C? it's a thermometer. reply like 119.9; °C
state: 4; °C
